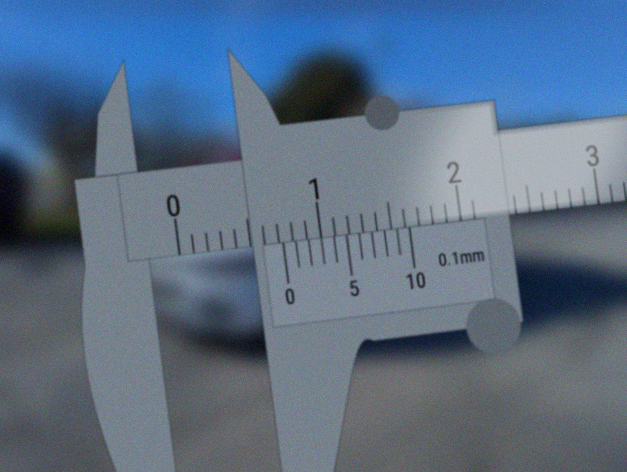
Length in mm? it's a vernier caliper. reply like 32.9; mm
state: 7.3; mm
